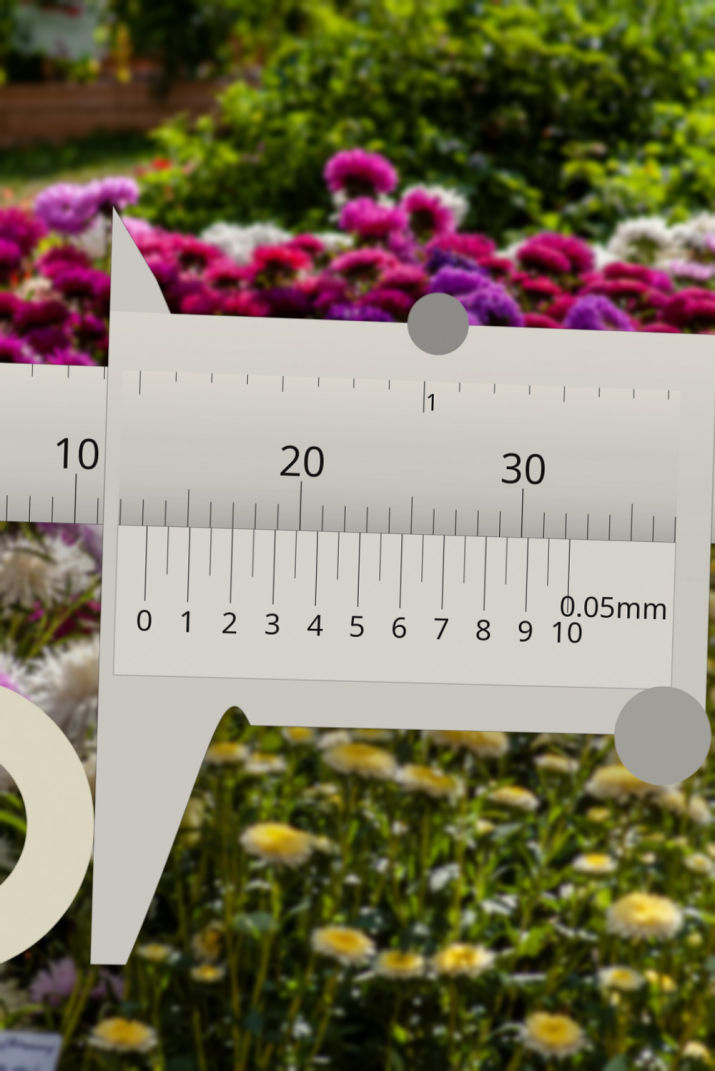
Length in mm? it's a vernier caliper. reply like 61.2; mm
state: 13.20; mm
